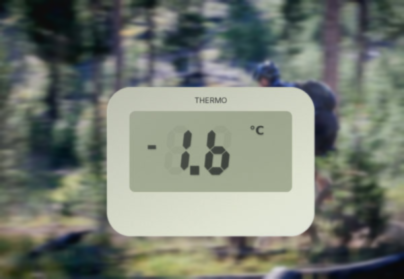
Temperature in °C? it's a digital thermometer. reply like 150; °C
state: -1.6; °C
